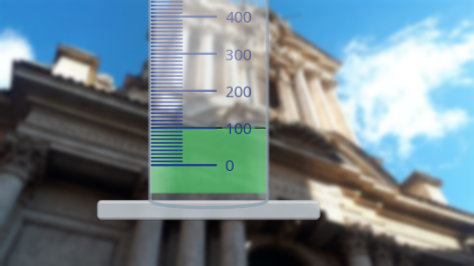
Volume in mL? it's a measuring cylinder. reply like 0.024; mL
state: 100; mL
